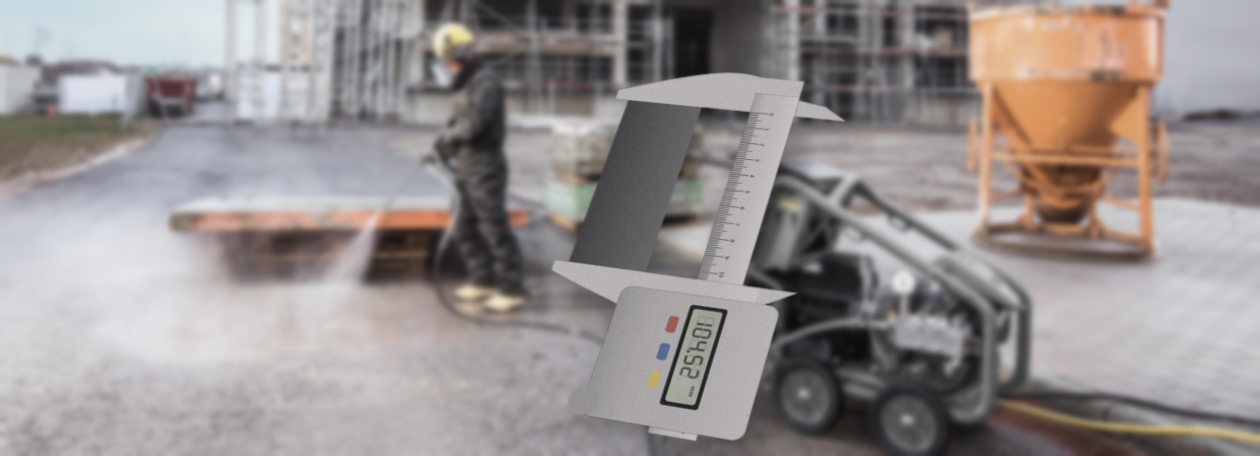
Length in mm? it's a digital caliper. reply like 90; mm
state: 104.52; mm
